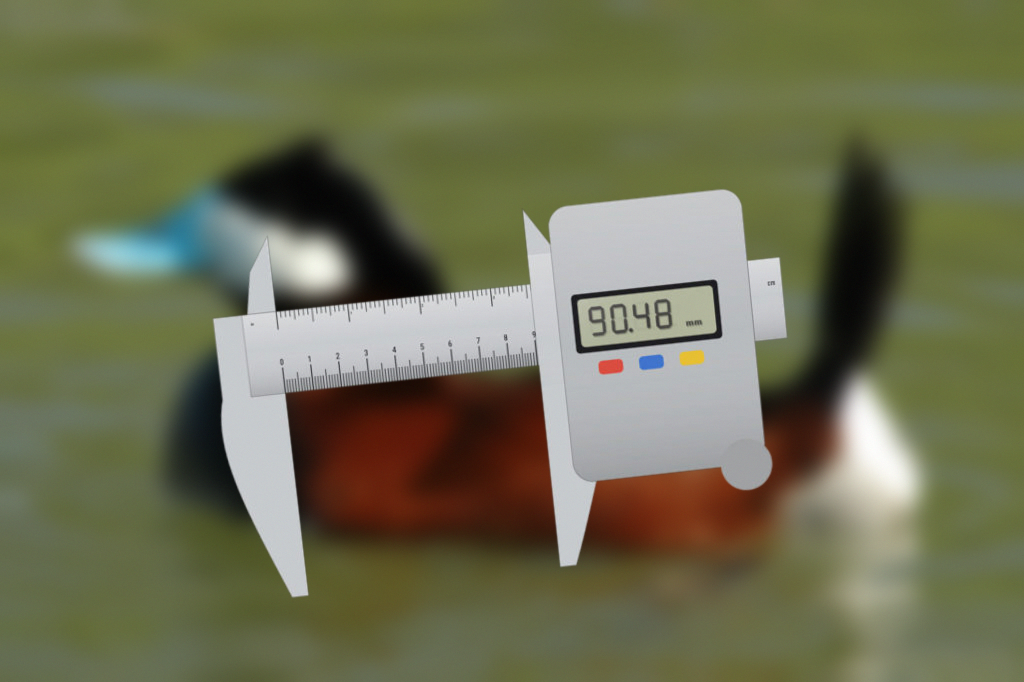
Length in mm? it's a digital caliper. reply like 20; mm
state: 90.48; mm
